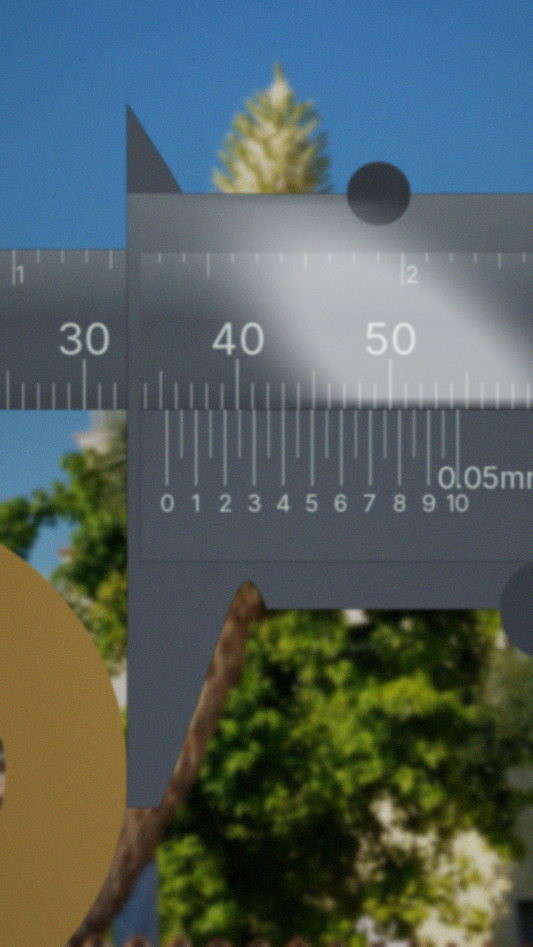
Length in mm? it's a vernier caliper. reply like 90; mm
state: 35.4; mm
